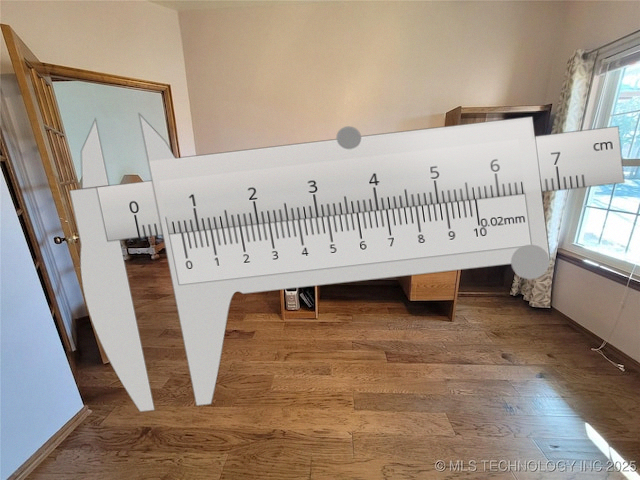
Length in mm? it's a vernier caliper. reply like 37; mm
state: 7.2; mm
